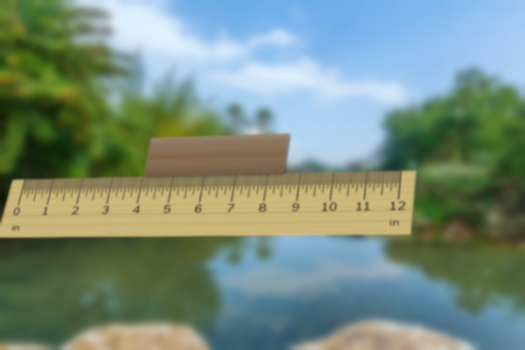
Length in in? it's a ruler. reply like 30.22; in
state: 4.5; in
